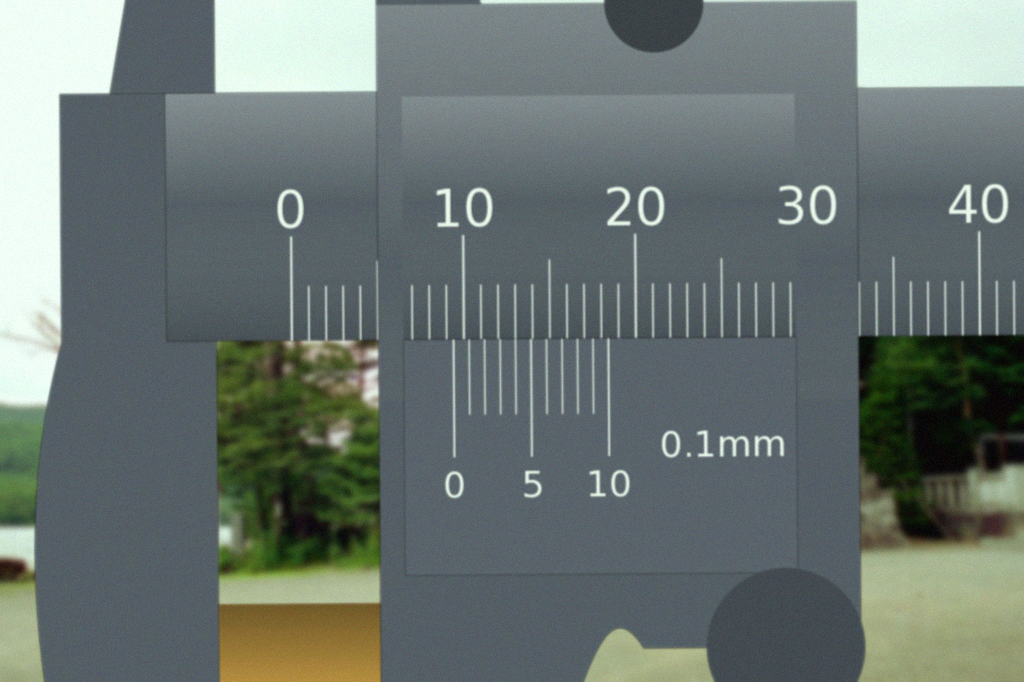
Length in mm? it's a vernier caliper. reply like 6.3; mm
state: 9.4; mm
